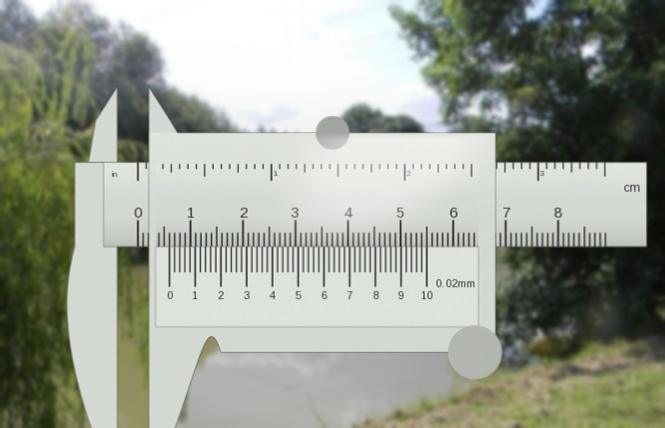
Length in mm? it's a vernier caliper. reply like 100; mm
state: 6.0; mm
